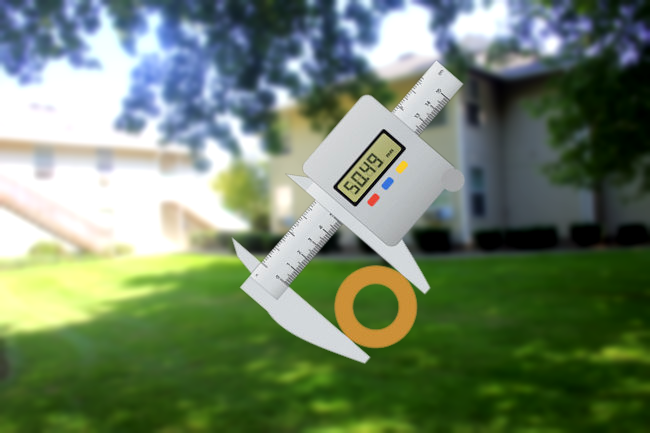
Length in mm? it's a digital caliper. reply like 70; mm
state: 50.49; mm
